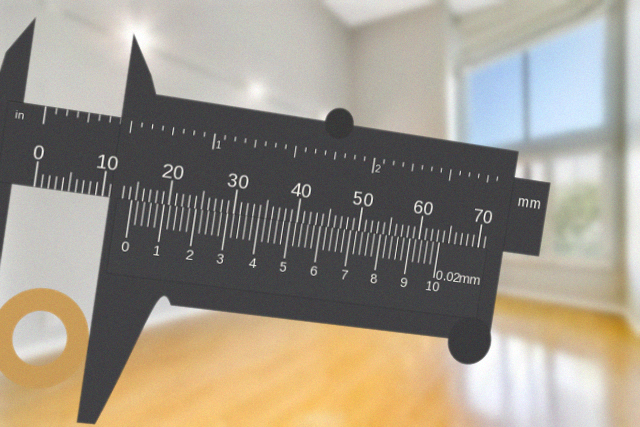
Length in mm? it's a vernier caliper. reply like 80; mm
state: 14.4; mm
